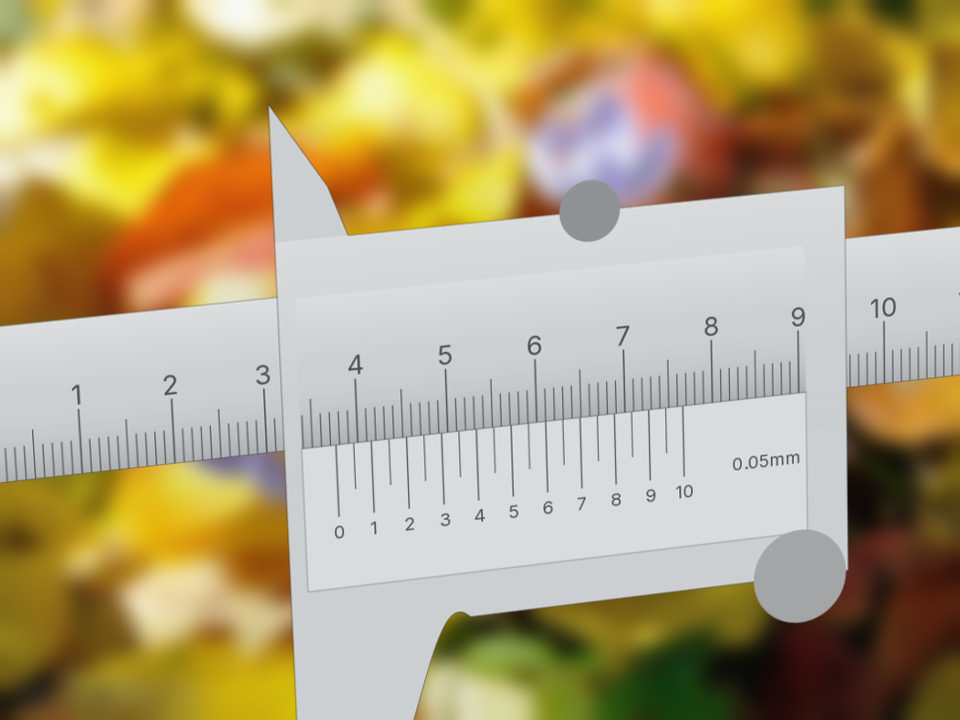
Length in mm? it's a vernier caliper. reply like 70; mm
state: 37.6; mm
